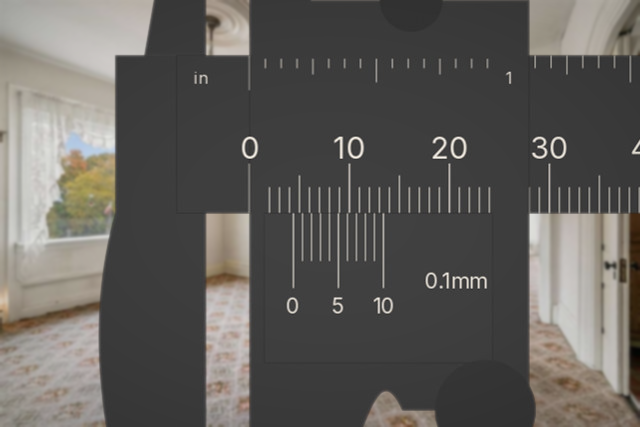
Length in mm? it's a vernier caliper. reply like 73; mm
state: 4.4; mm
